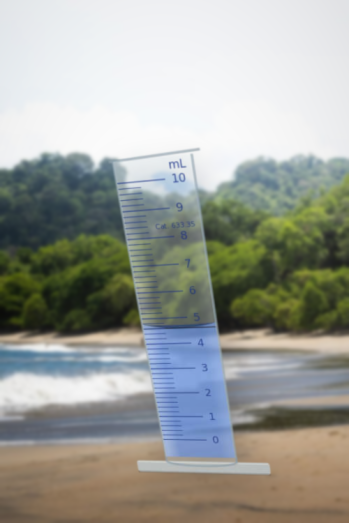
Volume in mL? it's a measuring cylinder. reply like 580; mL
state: 4.6; mL
